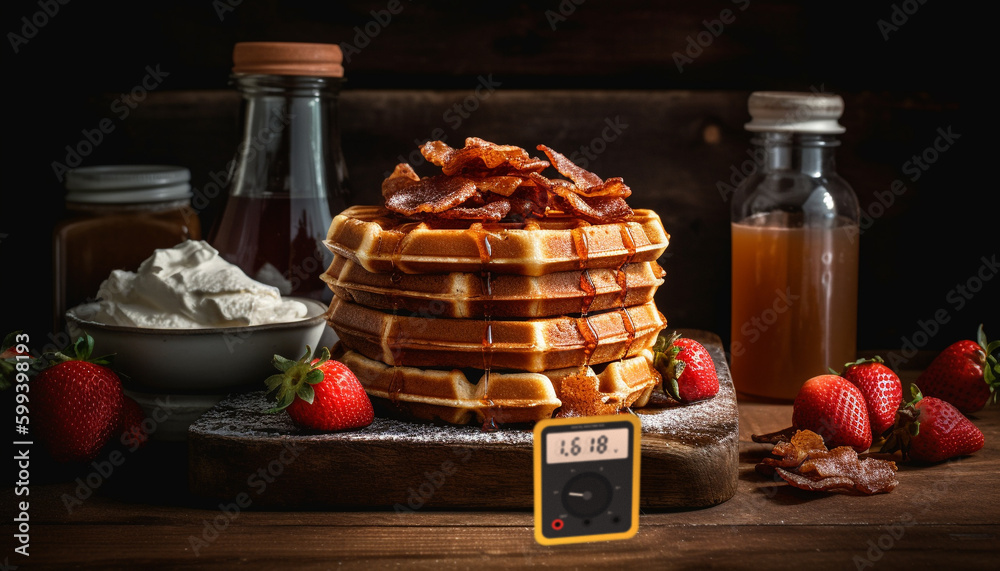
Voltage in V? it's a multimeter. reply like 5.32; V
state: 1.618; V
